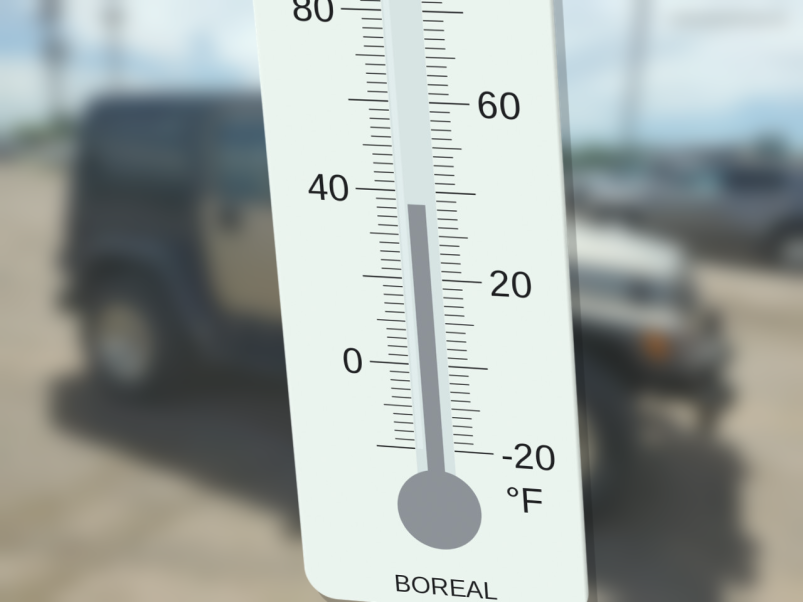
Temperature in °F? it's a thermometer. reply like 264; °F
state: 37; °F
